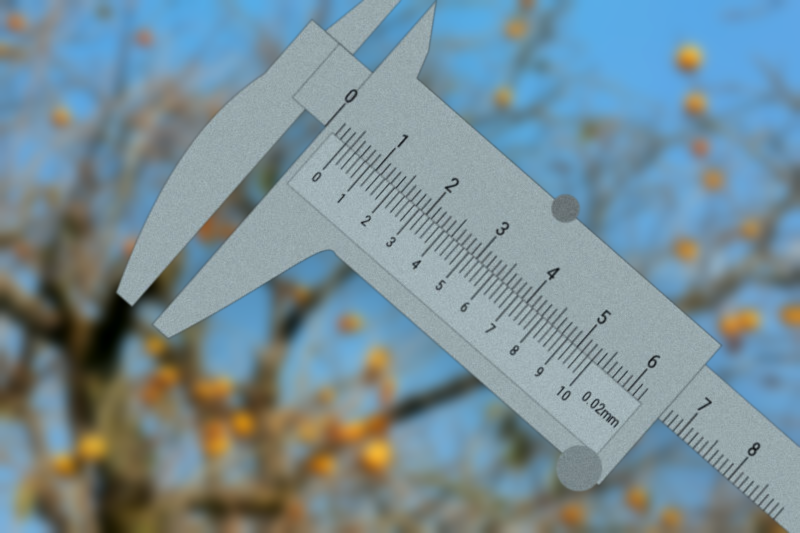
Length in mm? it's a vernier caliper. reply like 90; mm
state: 4.0; mm
